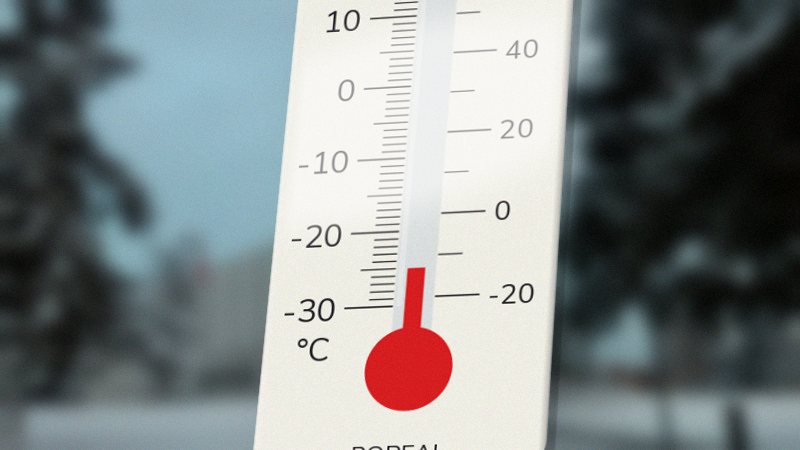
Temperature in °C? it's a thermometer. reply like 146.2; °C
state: -25; °C
